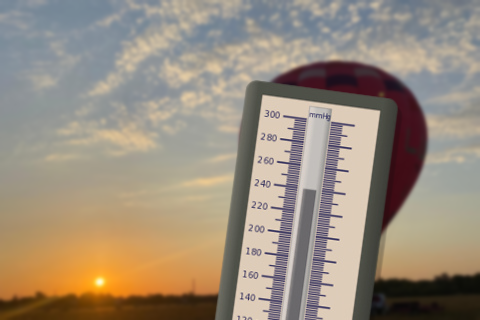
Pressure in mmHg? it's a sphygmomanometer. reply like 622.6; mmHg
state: 240; mmHg
